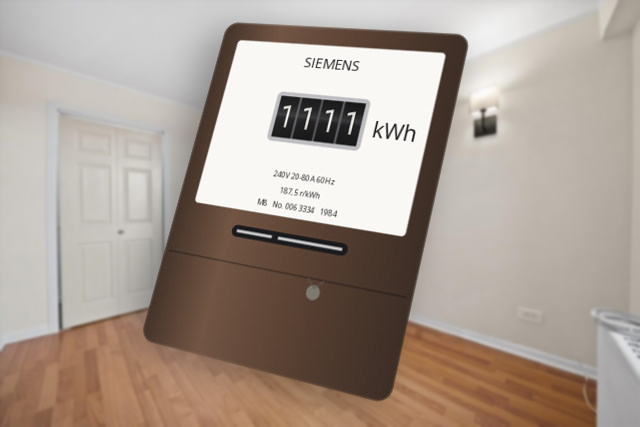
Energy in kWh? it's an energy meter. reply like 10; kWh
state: 1111; kWh
